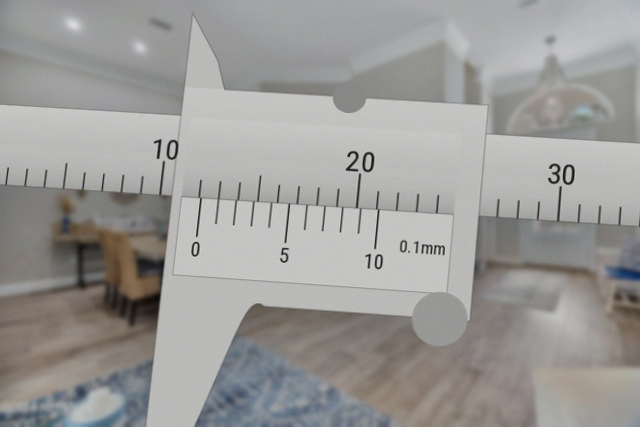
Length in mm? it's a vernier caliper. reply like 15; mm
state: 12.1; mm
